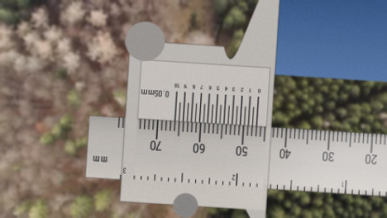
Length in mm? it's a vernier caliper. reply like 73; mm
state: 47.0; mm
